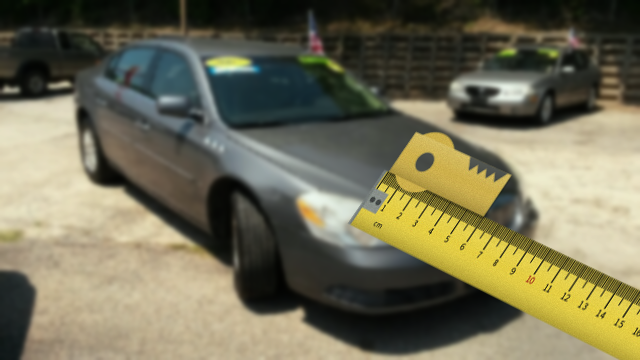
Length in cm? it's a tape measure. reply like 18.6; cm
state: 6; cm
